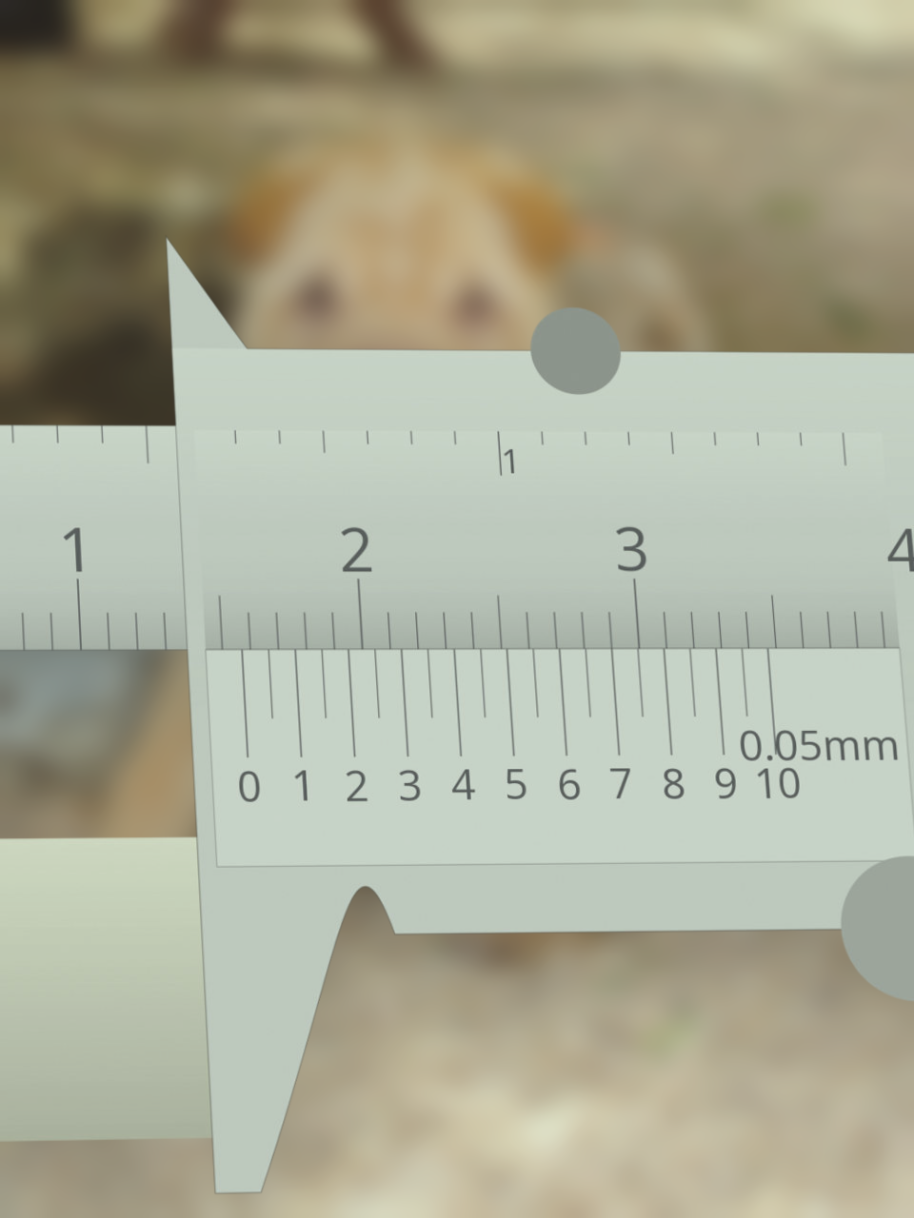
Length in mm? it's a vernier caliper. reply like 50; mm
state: 15.70; mm
